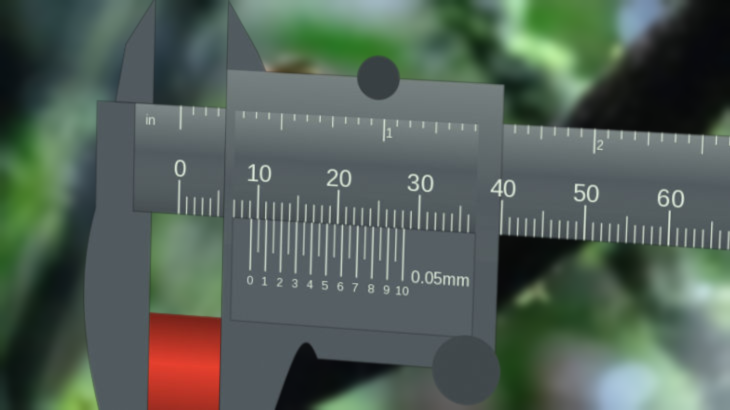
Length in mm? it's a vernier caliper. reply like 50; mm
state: 9.2; mm
